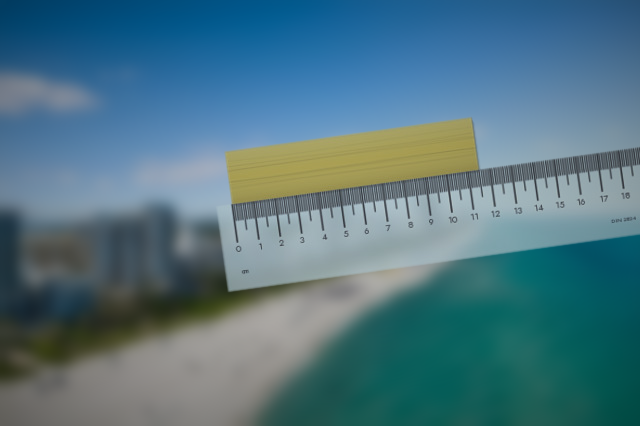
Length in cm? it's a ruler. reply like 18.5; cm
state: 11.5; cm
